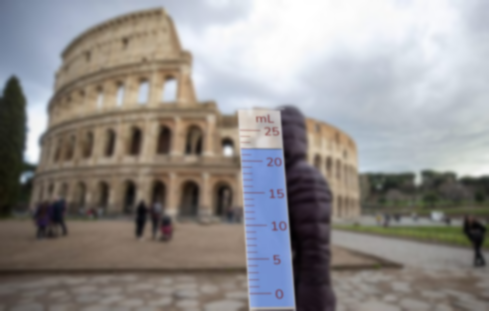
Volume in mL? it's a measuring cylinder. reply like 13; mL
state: 22; mL
